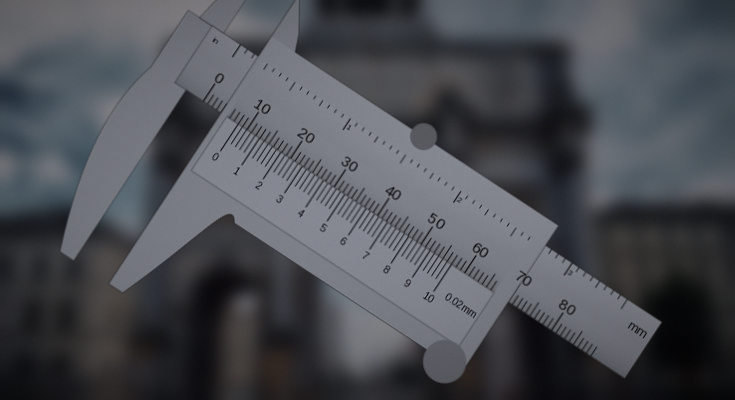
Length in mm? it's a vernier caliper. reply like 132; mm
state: 8.0; mm
